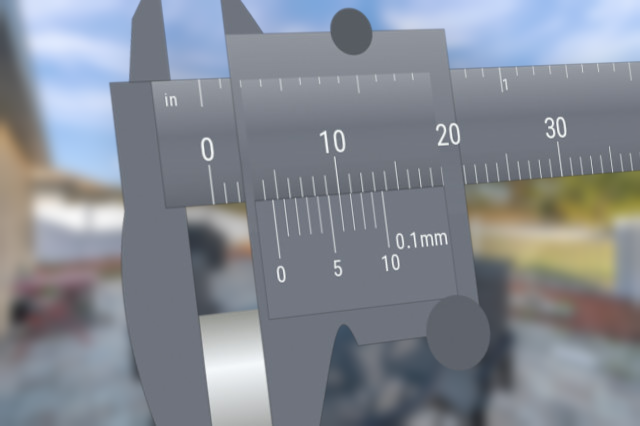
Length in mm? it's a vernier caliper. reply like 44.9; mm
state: 4.6; mm
